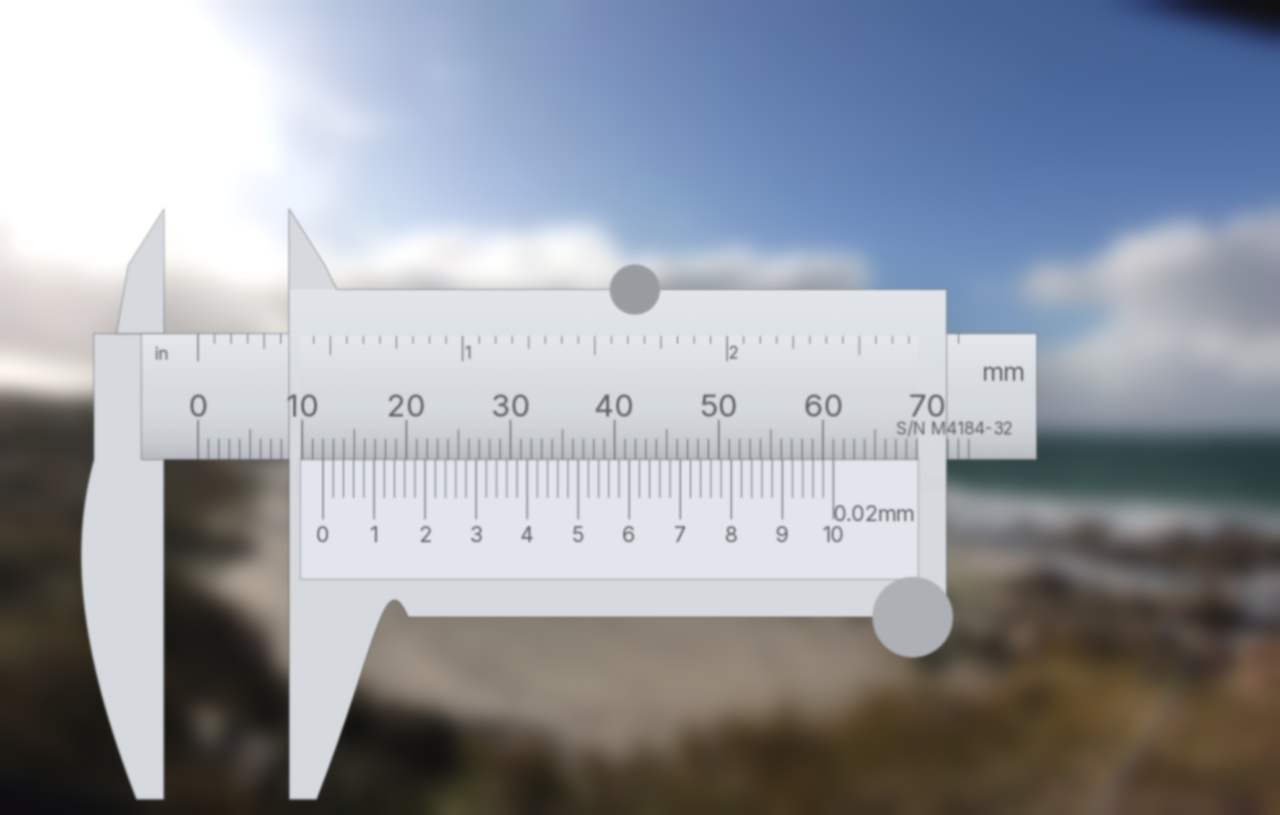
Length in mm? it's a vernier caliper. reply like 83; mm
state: 12.0; mm
